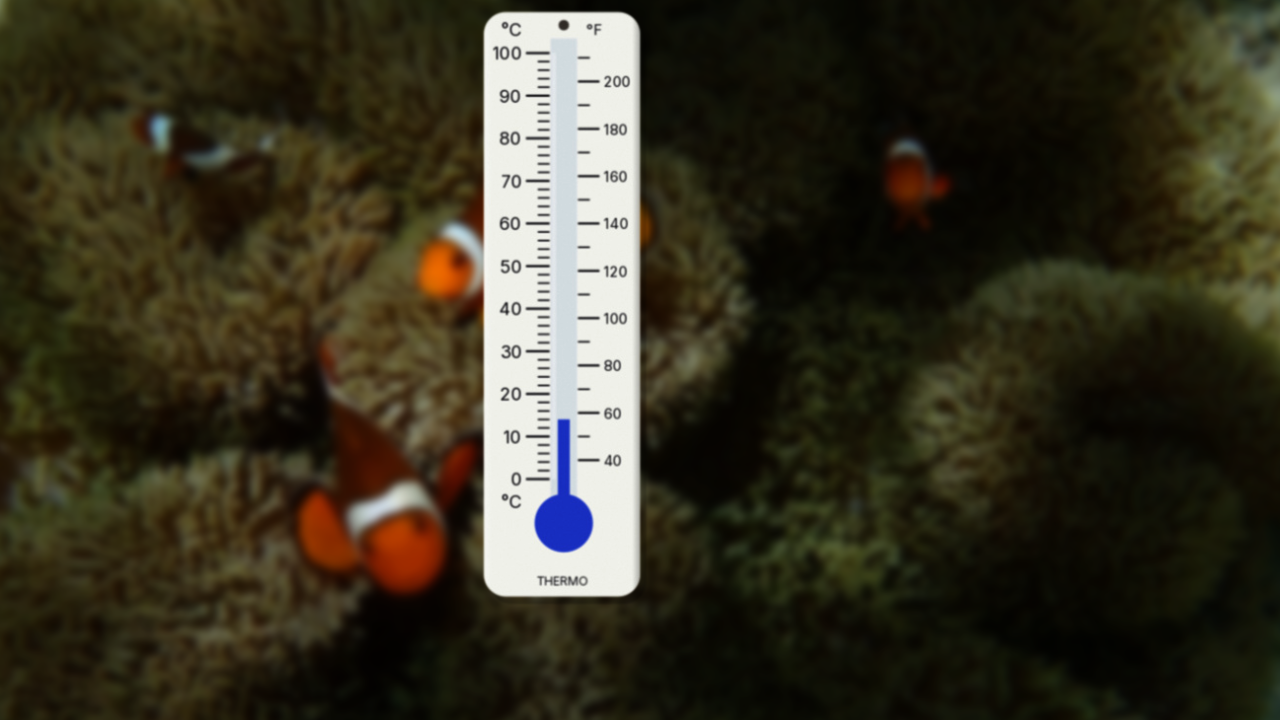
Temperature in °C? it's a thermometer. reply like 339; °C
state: 14; °C
